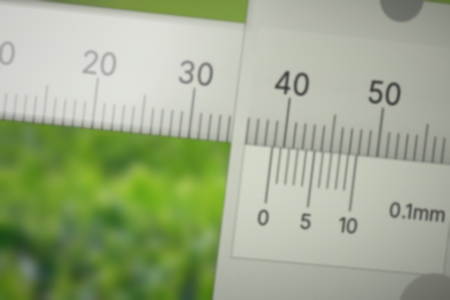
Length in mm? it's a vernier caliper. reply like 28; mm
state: 38.8; mm
